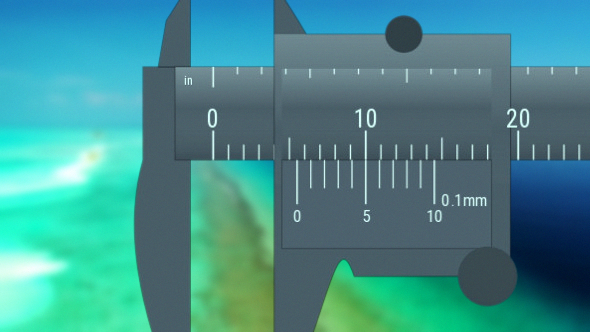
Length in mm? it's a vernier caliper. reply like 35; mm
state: 5.5; mm
